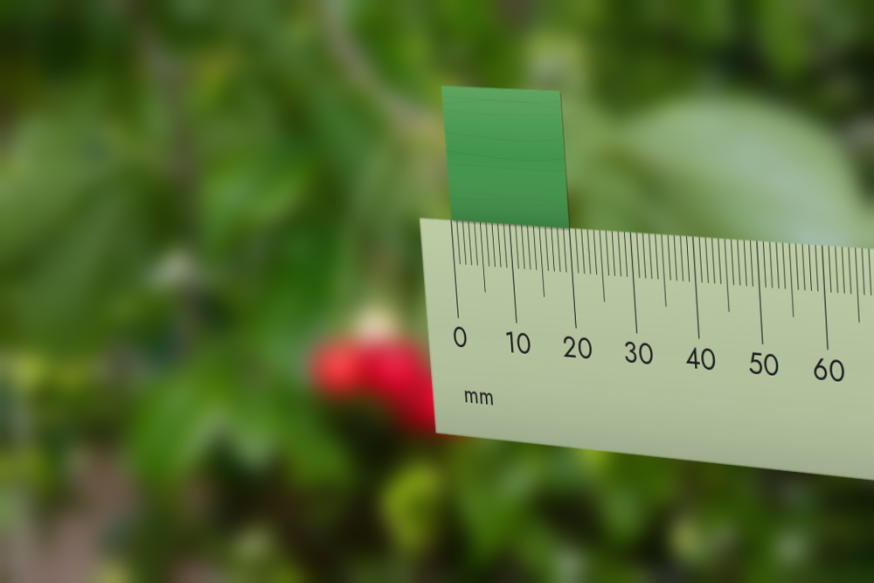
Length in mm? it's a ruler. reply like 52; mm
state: 20; mm
